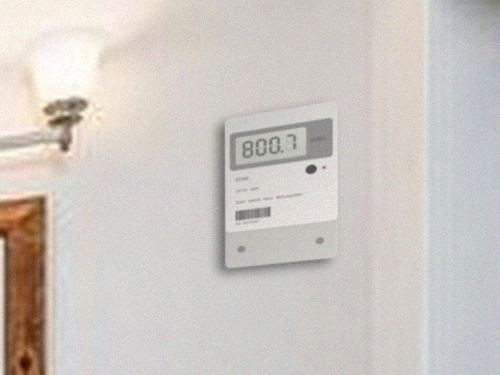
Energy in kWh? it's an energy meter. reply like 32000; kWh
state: 800.7; kWh
